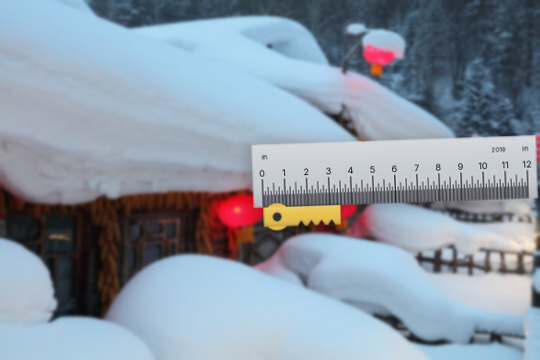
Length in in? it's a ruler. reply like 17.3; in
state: 3.5; in
